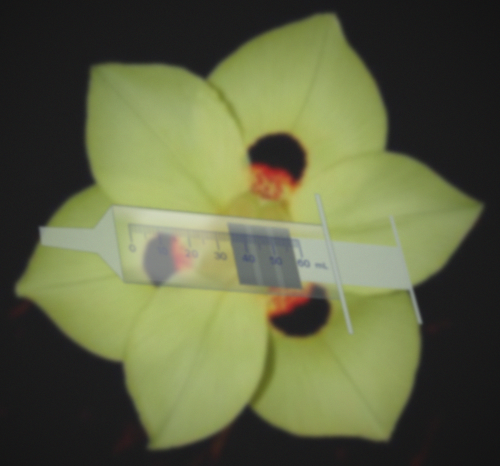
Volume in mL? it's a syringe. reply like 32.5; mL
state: 35; mL
